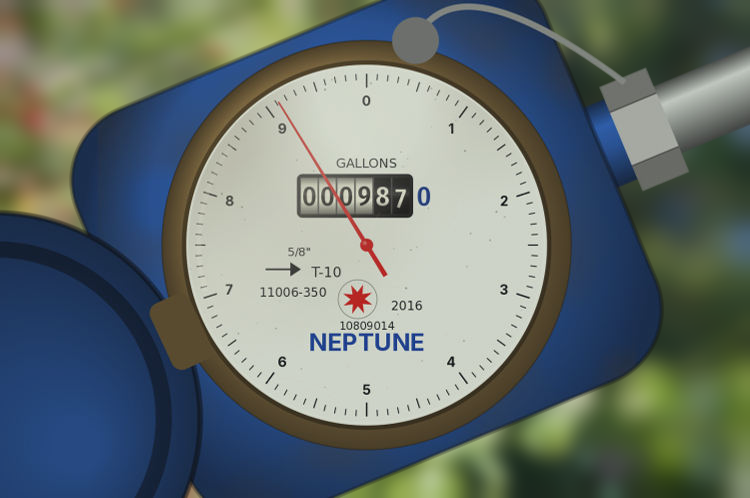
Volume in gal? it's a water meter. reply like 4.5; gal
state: 9869.1; gal
